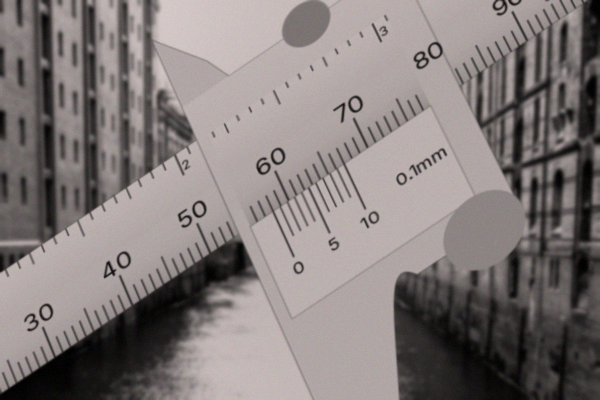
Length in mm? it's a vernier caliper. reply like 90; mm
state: 58.0; mm
